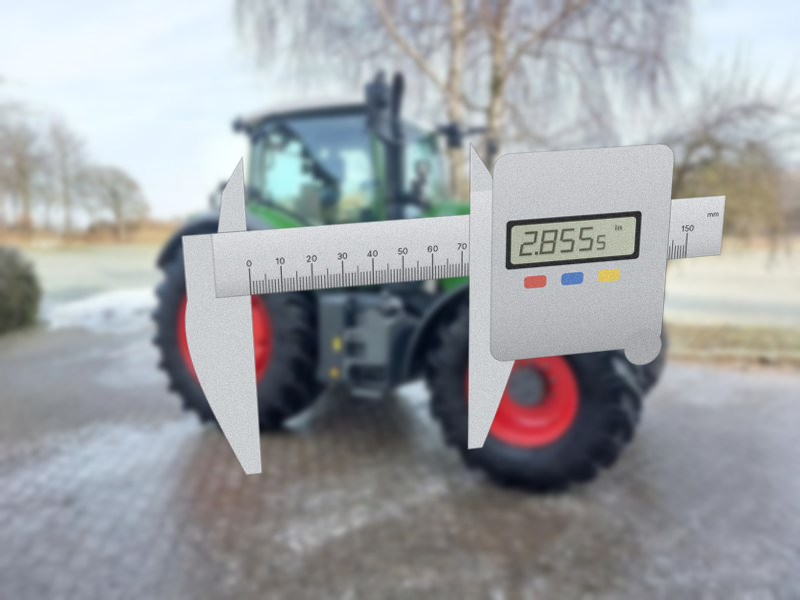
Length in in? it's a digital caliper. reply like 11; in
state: 2.8555; in
